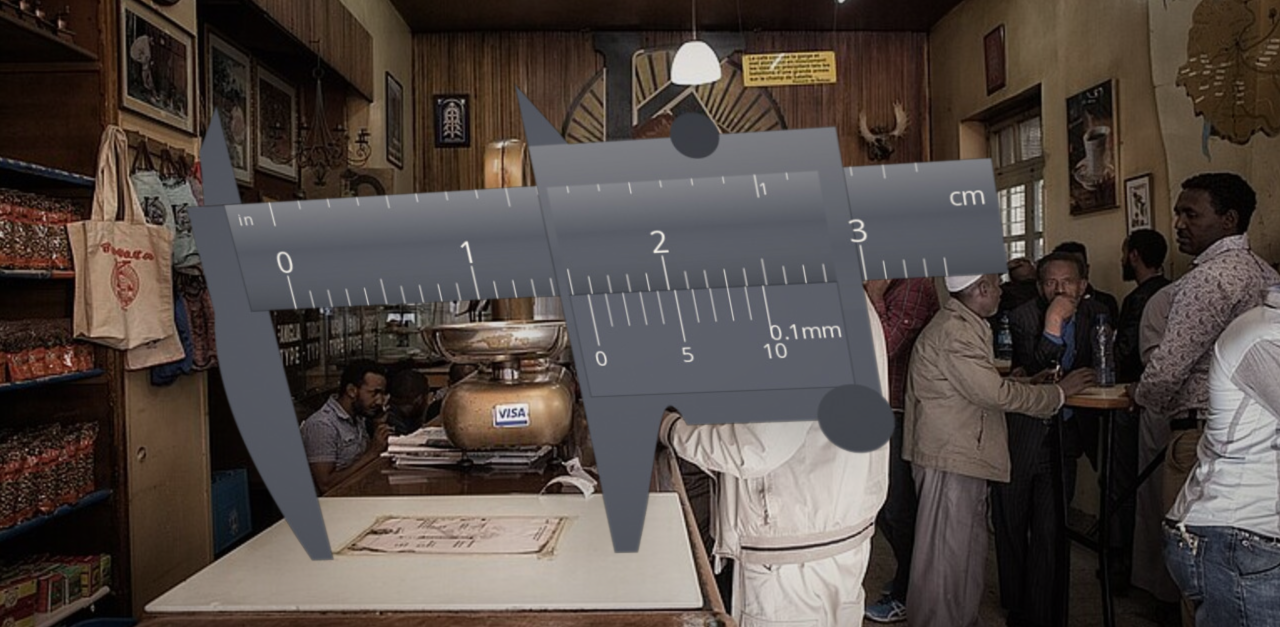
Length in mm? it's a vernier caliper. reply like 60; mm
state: 15.8; mm
